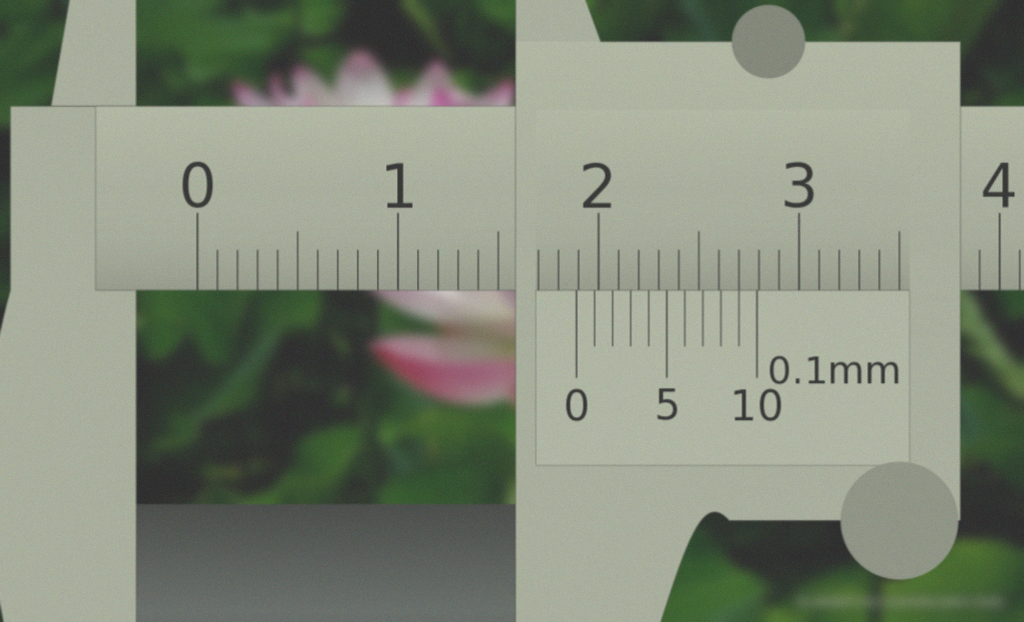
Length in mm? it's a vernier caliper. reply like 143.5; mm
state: 18.9; mm
